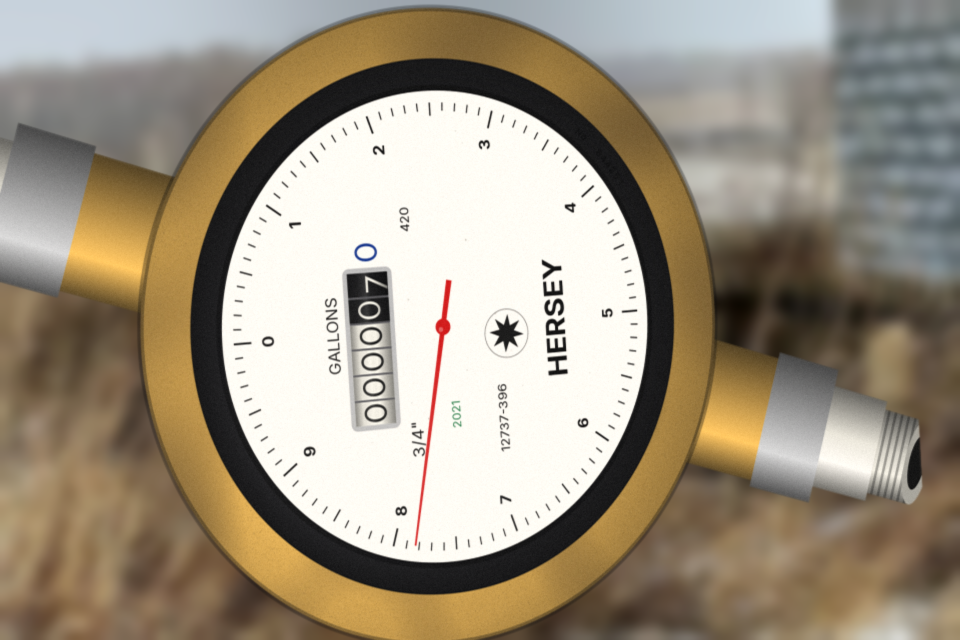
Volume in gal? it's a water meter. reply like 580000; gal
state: 67.8; gal
